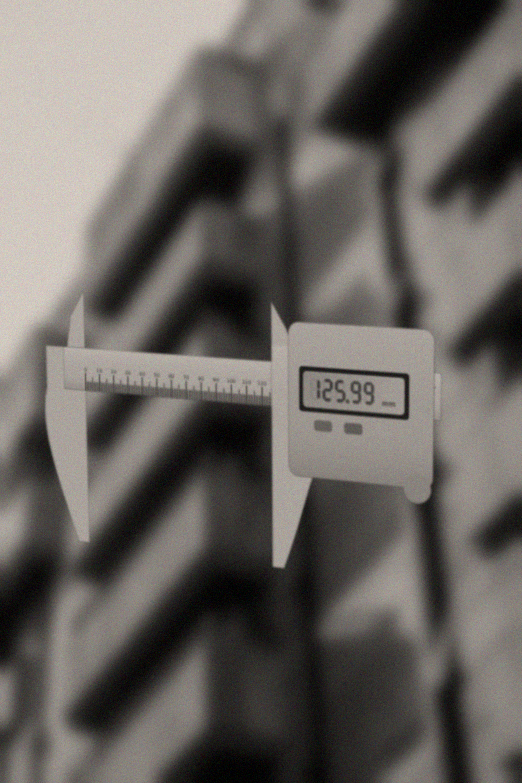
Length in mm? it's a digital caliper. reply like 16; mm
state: 125.99; mm
